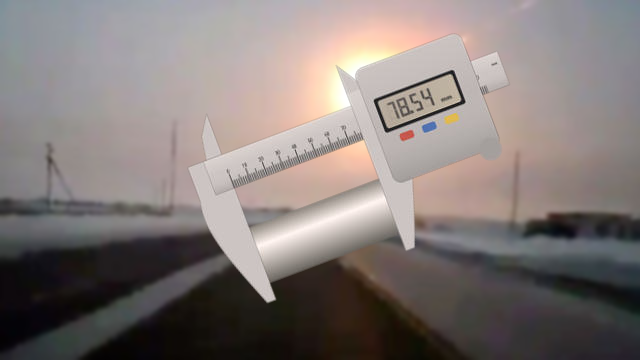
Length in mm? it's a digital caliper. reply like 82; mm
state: 78.54; mm
